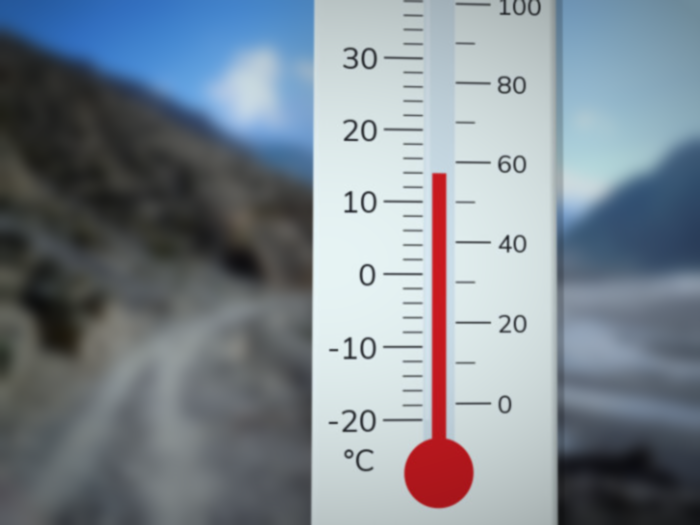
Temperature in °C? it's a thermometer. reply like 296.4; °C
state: 14; °C
